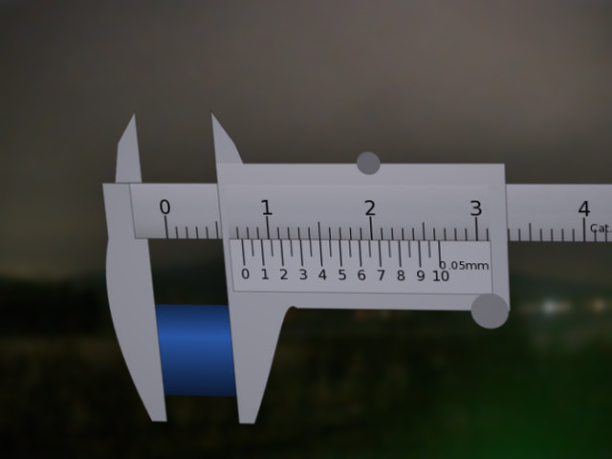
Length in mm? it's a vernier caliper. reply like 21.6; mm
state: 7.4; mm
